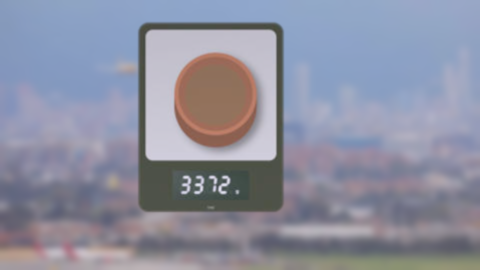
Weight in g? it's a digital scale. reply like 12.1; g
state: 3372; g
